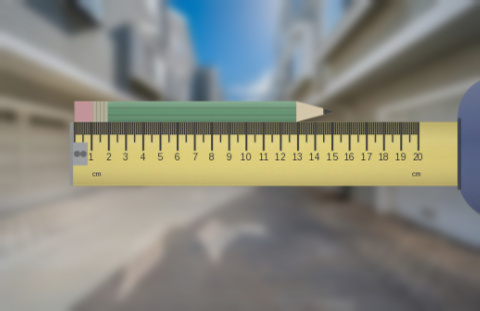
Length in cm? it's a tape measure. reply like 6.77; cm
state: 15; cm
